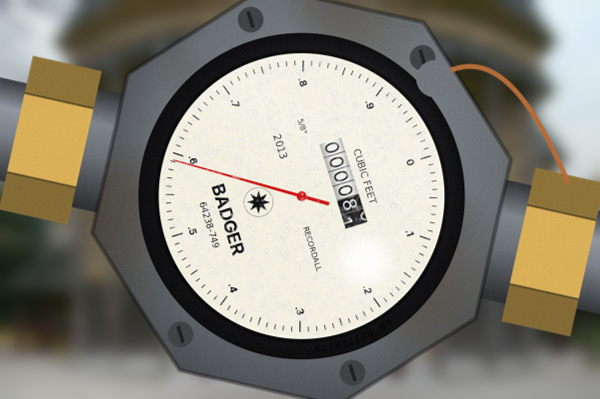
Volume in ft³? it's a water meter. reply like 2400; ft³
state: 80.59; ft³
